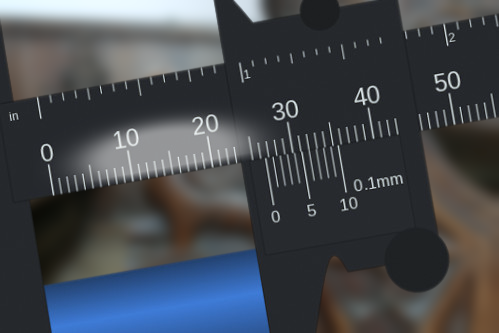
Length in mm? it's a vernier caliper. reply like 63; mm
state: 26.6; mm
